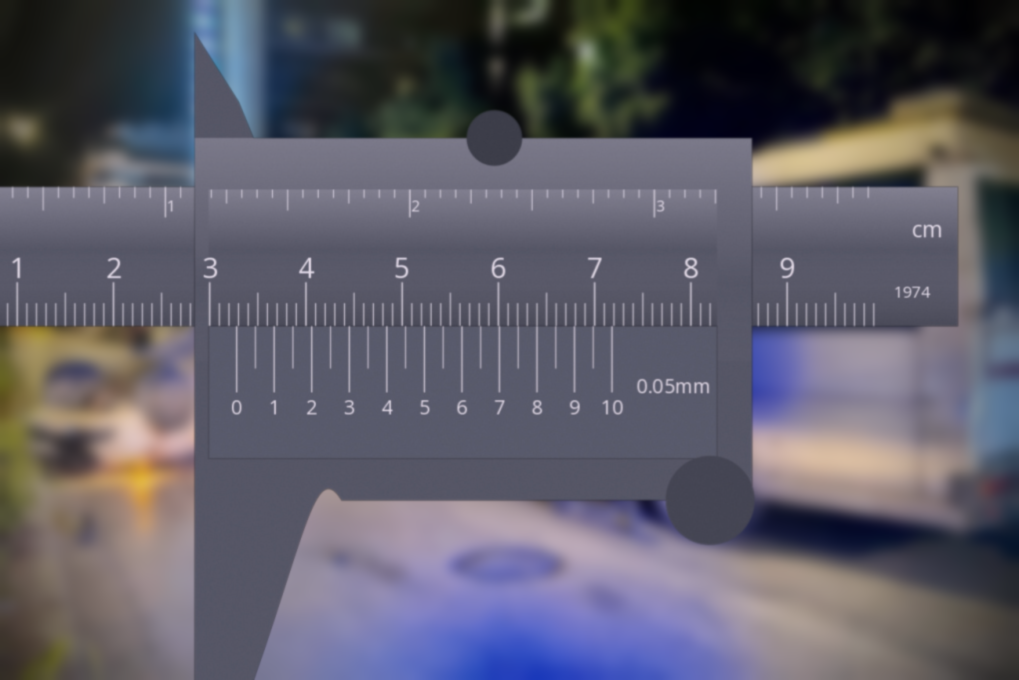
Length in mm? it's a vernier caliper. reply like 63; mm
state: 32.8; mm
